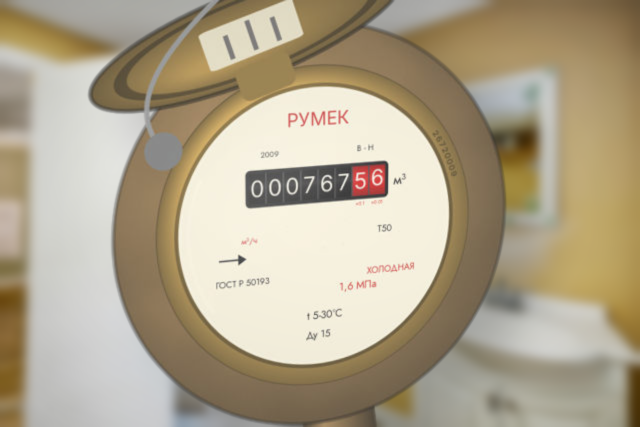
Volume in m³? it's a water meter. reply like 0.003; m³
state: 767.56; m³
